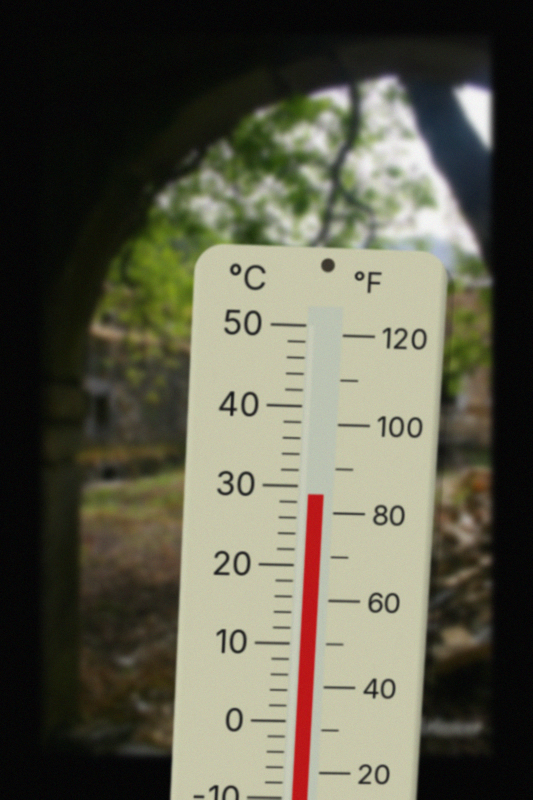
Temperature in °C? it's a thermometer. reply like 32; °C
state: 29; °C
